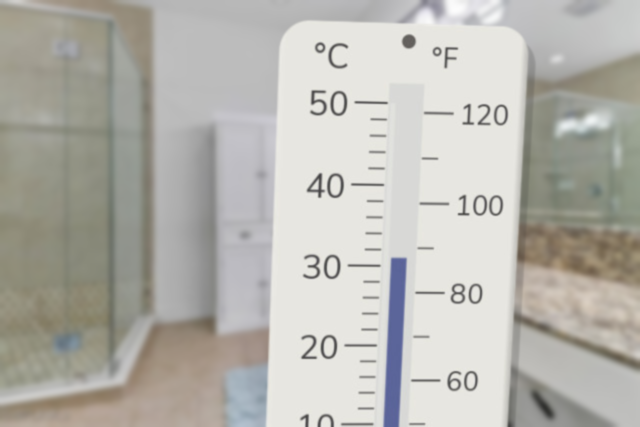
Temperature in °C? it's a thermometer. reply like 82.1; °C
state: 31; °C
